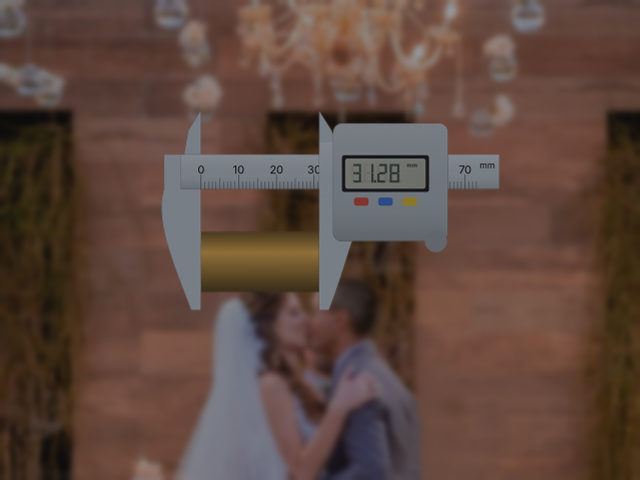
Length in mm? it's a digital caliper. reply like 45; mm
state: 31.28; mm
